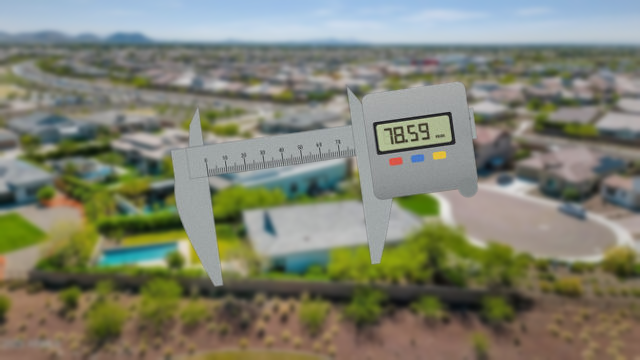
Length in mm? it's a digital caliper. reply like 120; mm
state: 78.59; mm
